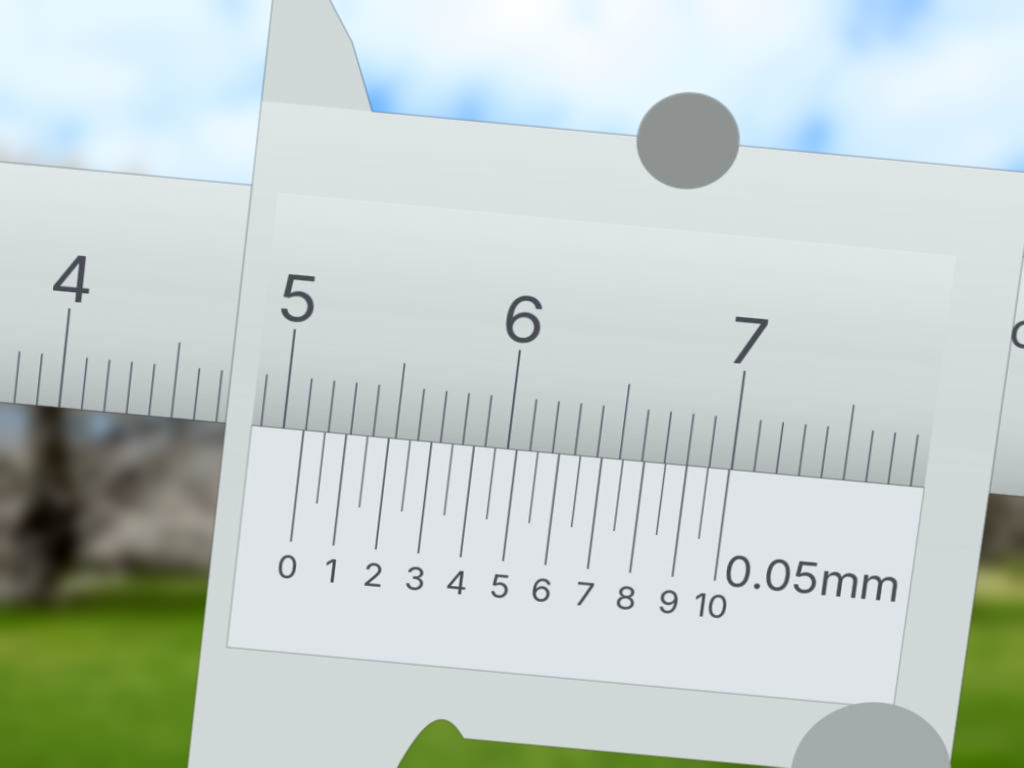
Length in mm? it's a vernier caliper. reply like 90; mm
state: 50.9; mm
